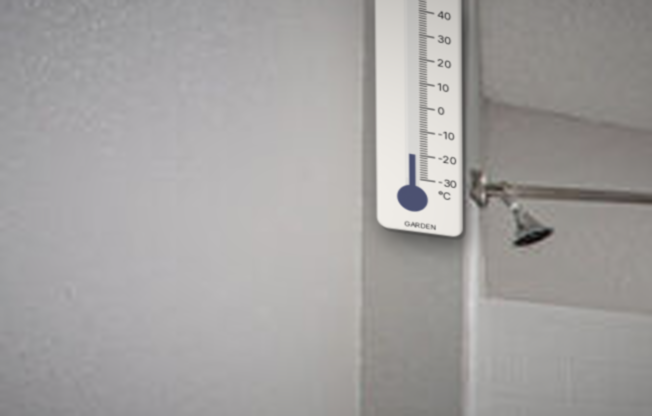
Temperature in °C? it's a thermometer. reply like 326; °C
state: -20; °C
